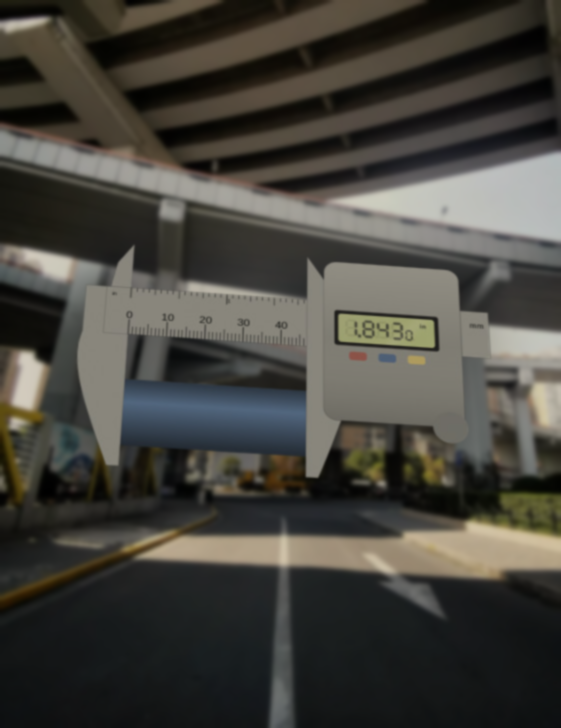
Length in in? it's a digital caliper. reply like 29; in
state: 1.8430; in
